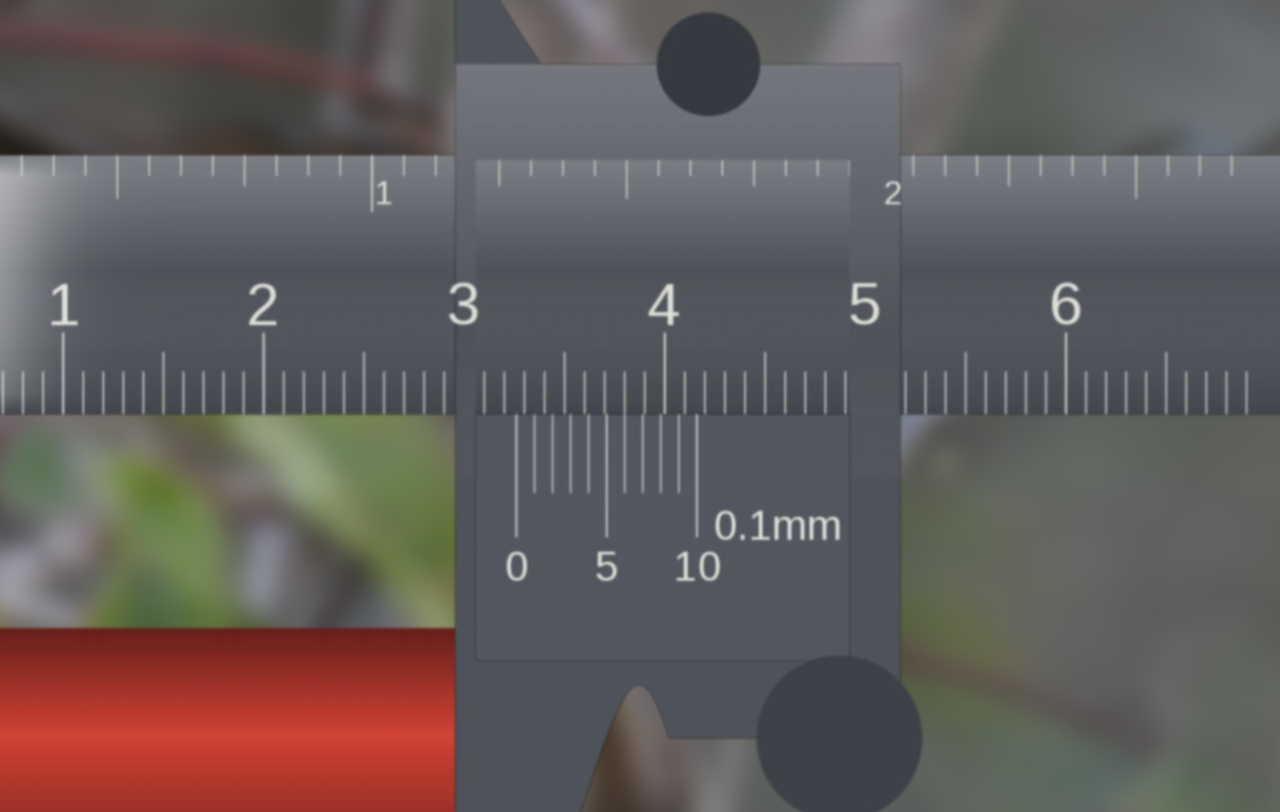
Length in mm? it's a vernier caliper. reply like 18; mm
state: 32.6; mm
